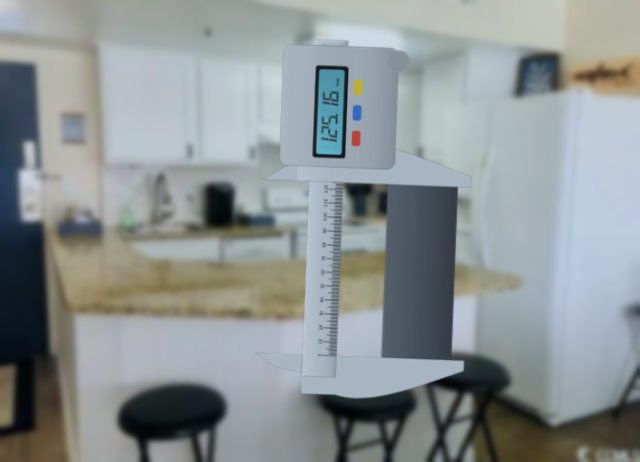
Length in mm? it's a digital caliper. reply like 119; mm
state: 125.16; mm
